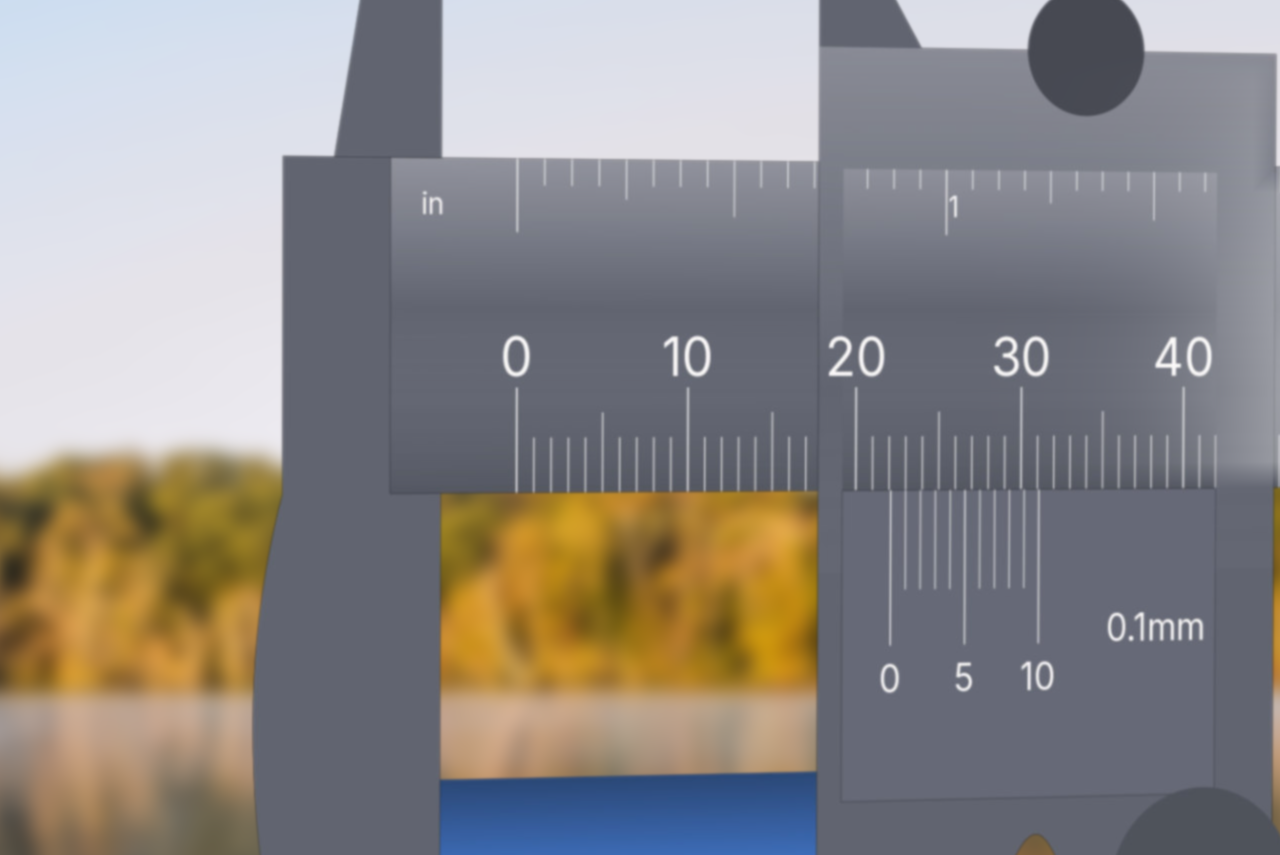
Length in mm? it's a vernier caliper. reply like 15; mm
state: 22.1; mm
